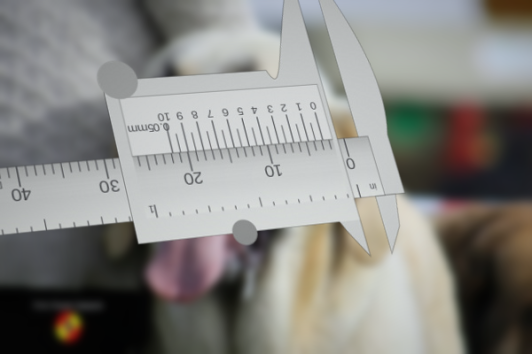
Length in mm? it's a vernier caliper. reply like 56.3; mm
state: 2.8; mm
